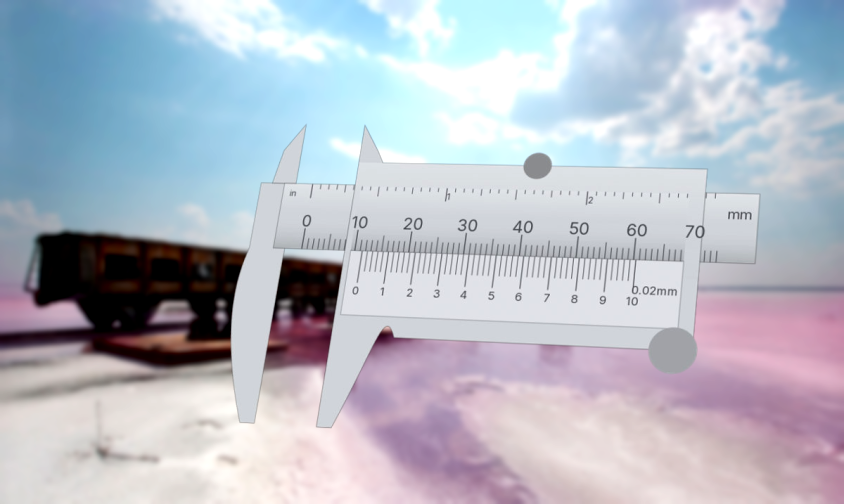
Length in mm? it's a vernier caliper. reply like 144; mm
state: 11.4; mm
